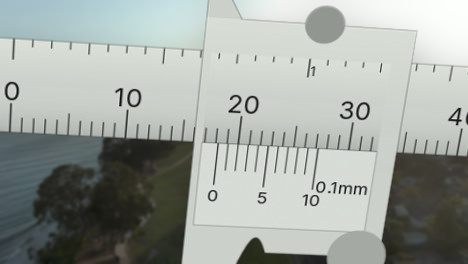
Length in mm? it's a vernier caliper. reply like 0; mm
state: 18.2; mm
